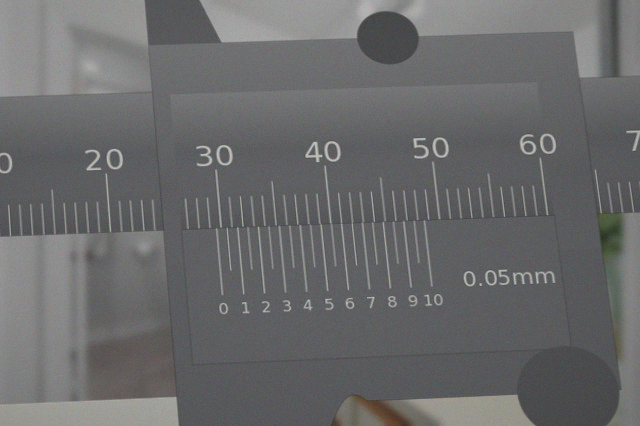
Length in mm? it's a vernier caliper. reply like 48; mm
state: 29.6; mm
